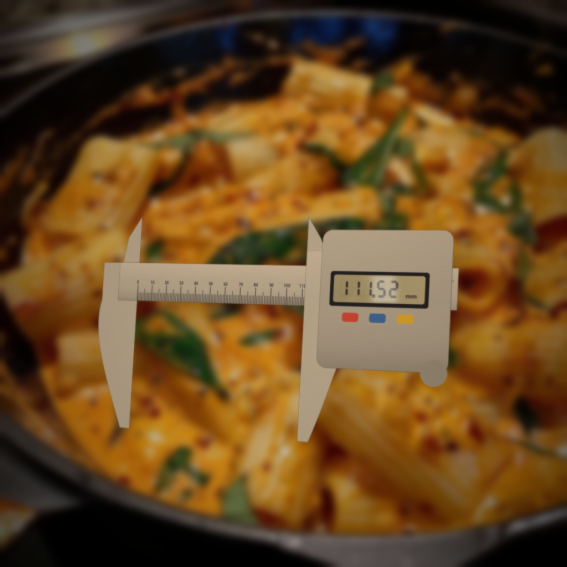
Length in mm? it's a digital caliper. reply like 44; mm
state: 111.52; mm
